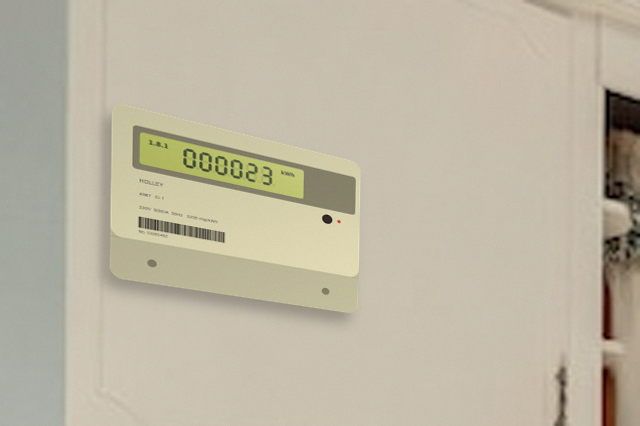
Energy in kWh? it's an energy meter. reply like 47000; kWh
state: 23; kWh
